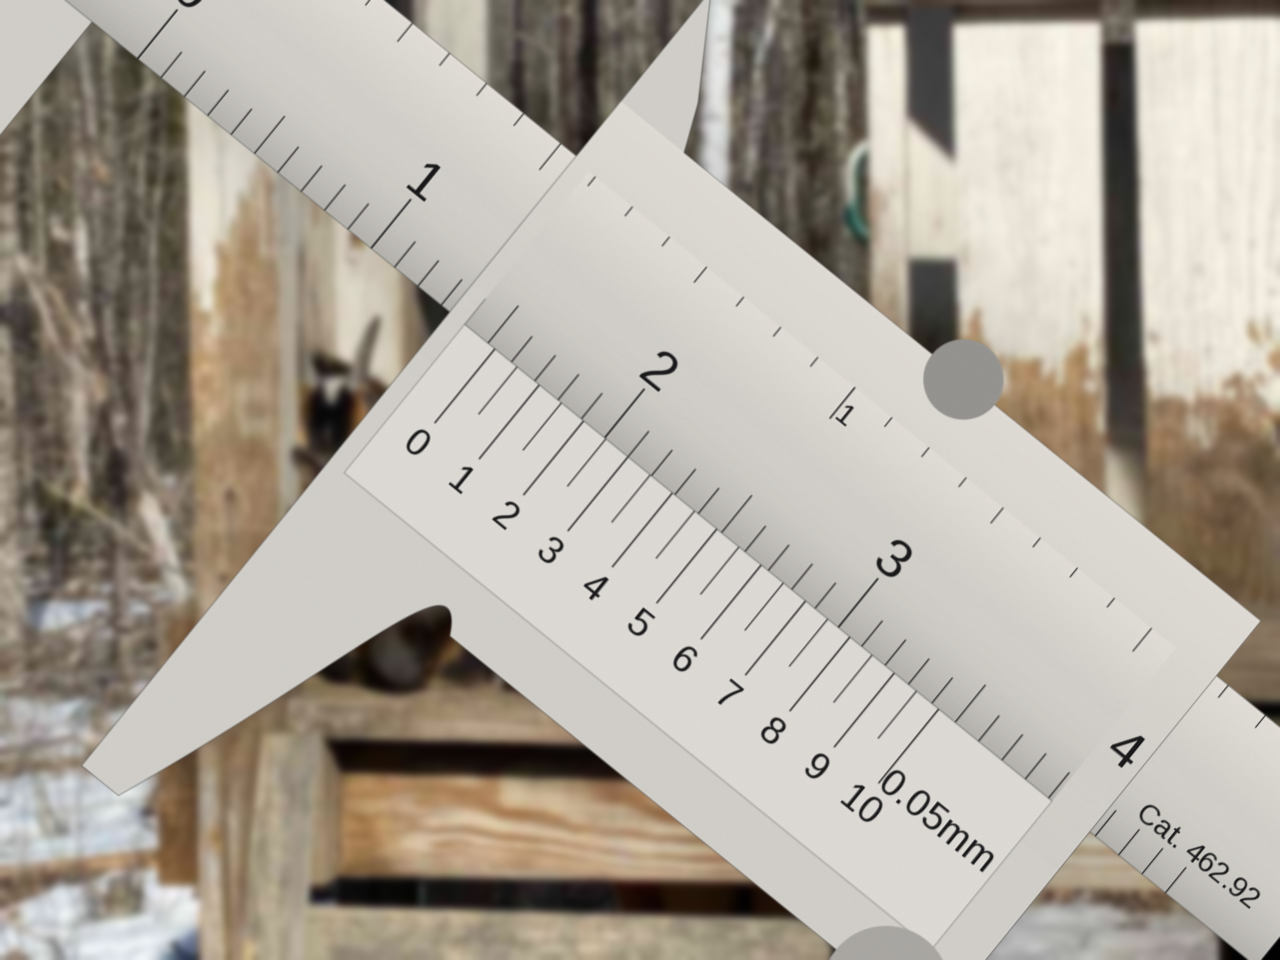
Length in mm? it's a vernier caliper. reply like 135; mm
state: 15.30; mm
